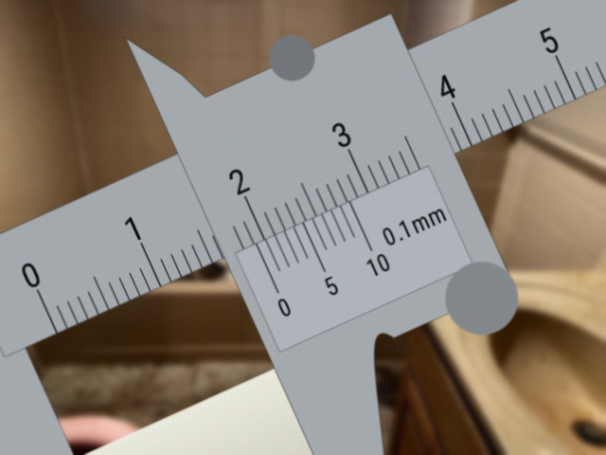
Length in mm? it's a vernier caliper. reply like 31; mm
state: 19.2; mm
